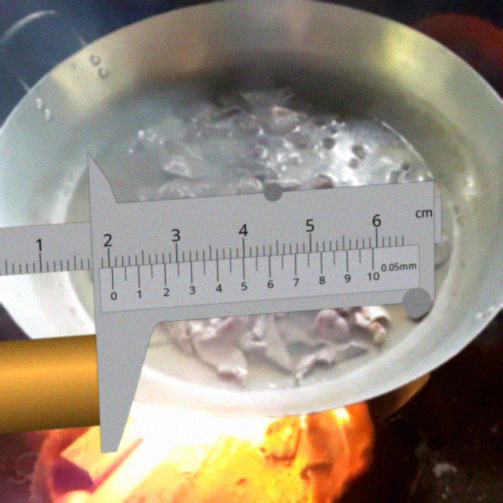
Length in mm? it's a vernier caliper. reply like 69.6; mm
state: 20.4; mm
